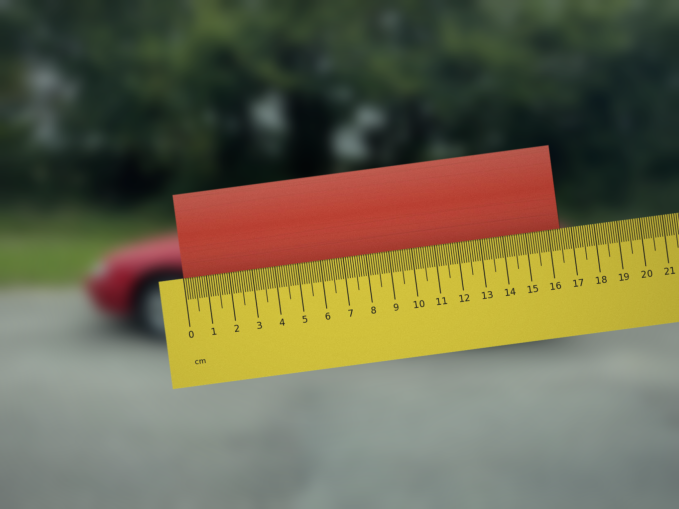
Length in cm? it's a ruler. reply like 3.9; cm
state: 16.5; cm
